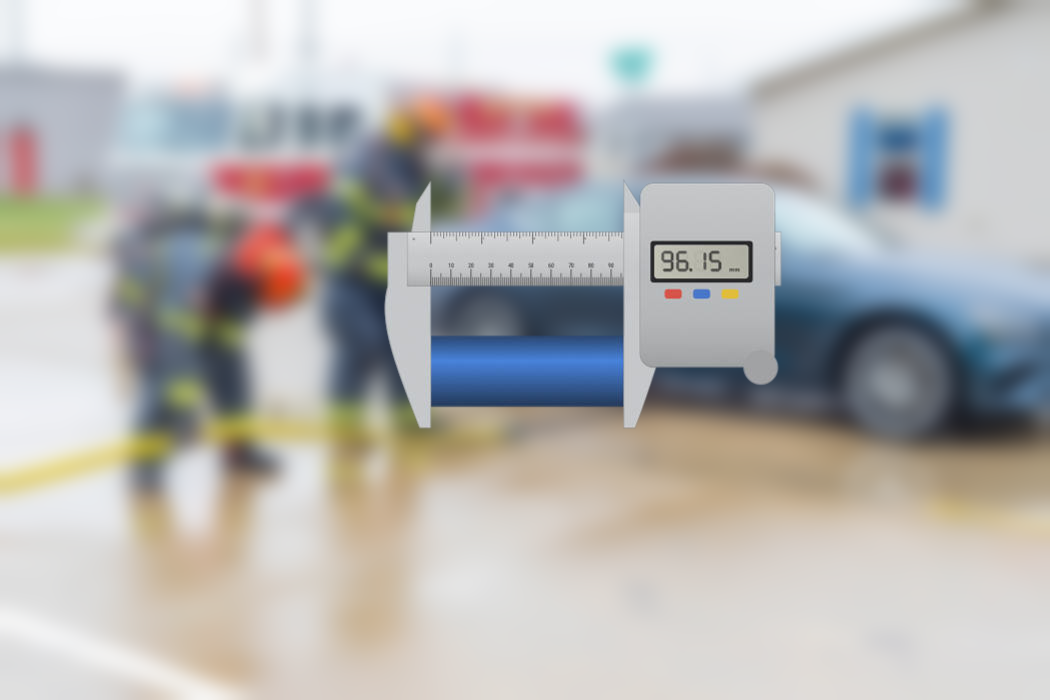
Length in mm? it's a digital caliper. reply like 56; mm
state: 96.15; mm
